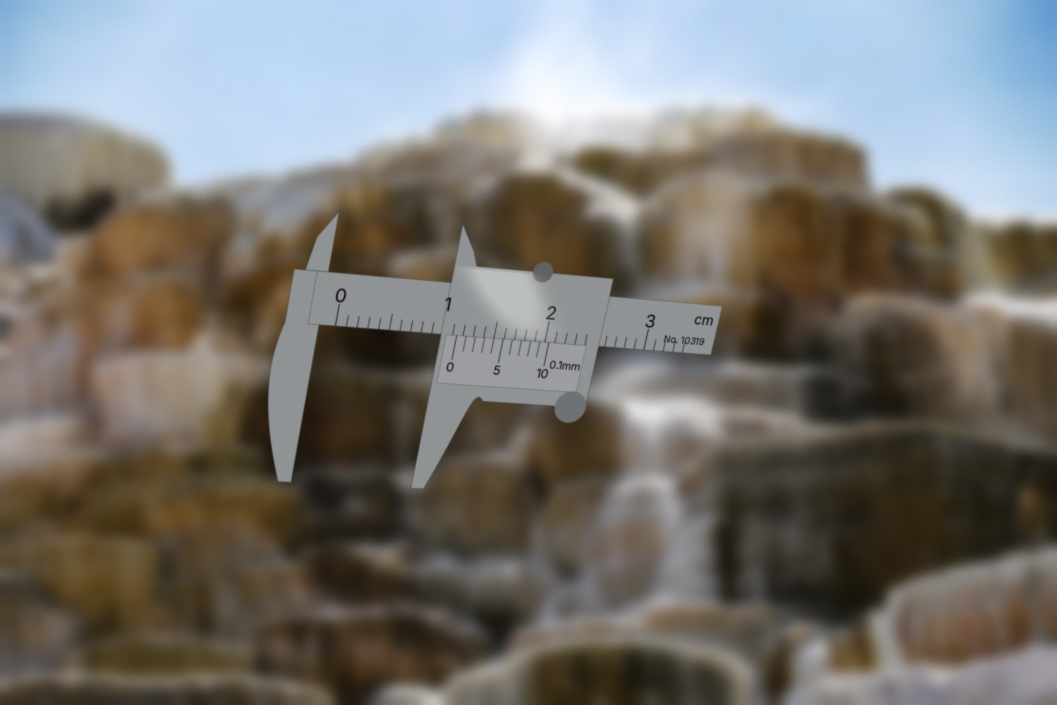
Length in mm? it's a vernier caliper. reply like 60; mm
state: 11.4; mm
